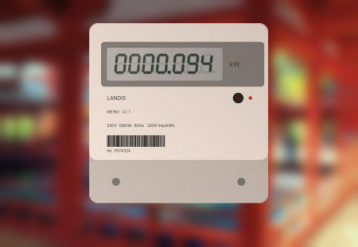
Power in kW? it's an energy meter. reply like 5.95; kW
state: 0.094; kW
